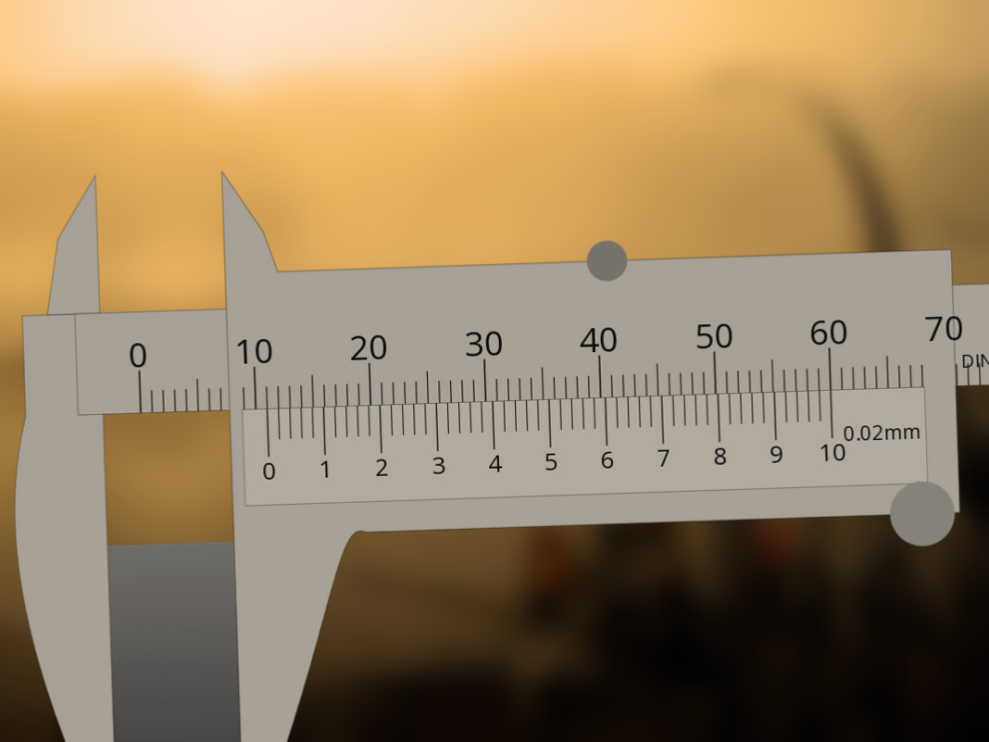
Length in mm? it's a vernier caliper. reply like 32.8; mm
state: 11.0; mm
